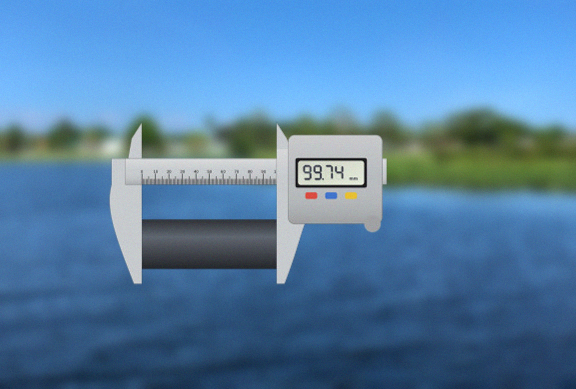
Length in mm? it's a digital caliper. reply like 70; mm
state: 99.74; mm
